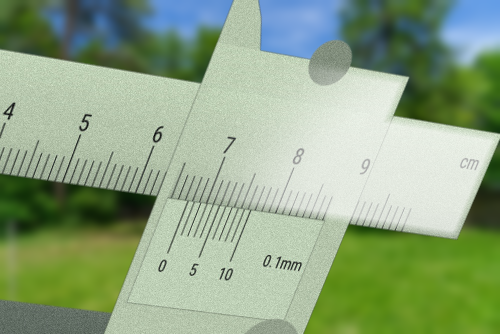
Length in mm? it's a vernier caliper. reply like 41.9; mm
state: 67.4; mm
